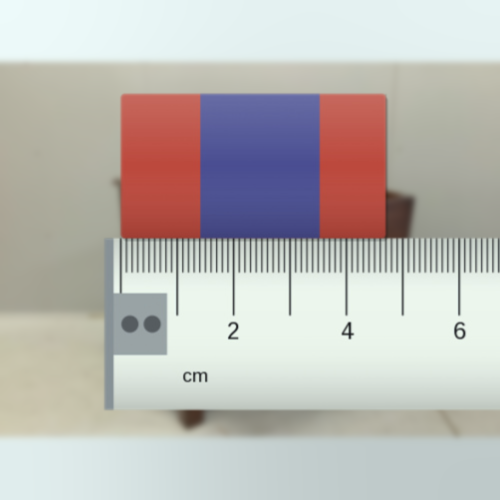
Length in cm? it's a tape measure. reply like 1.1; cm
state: 4.7; cm
